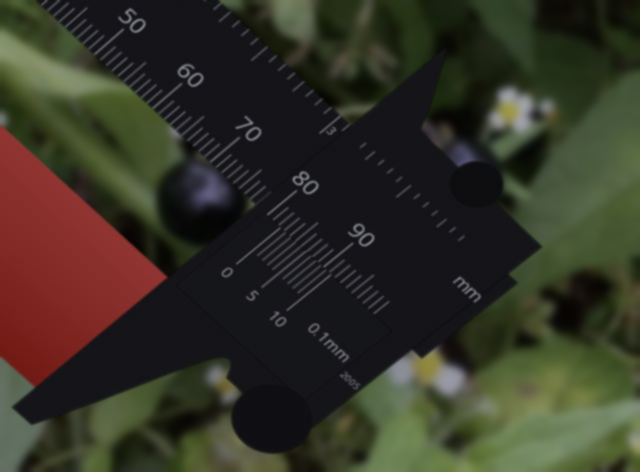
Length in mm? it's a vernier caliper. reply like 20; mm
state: 82.4; mm
